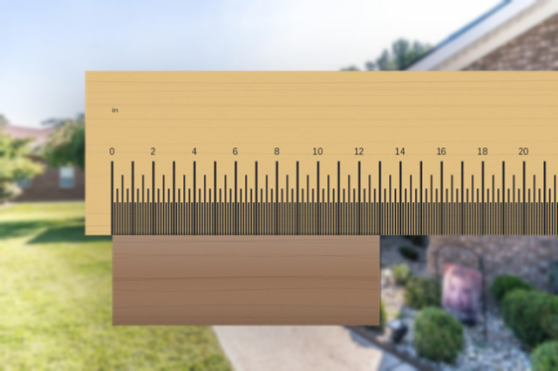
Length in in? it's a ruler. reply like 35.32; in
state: 13; in
